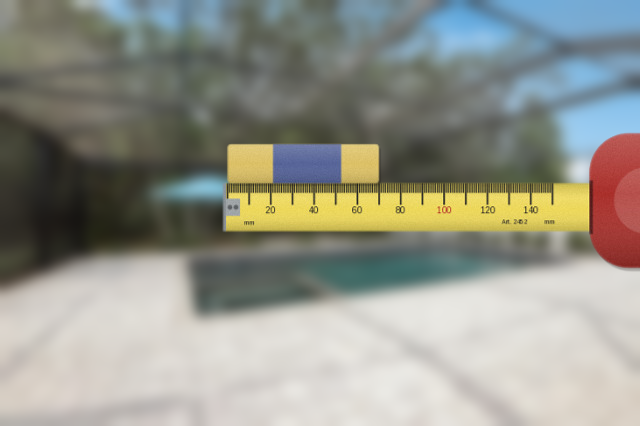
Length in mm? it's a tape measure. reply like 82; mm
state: 70; mm
